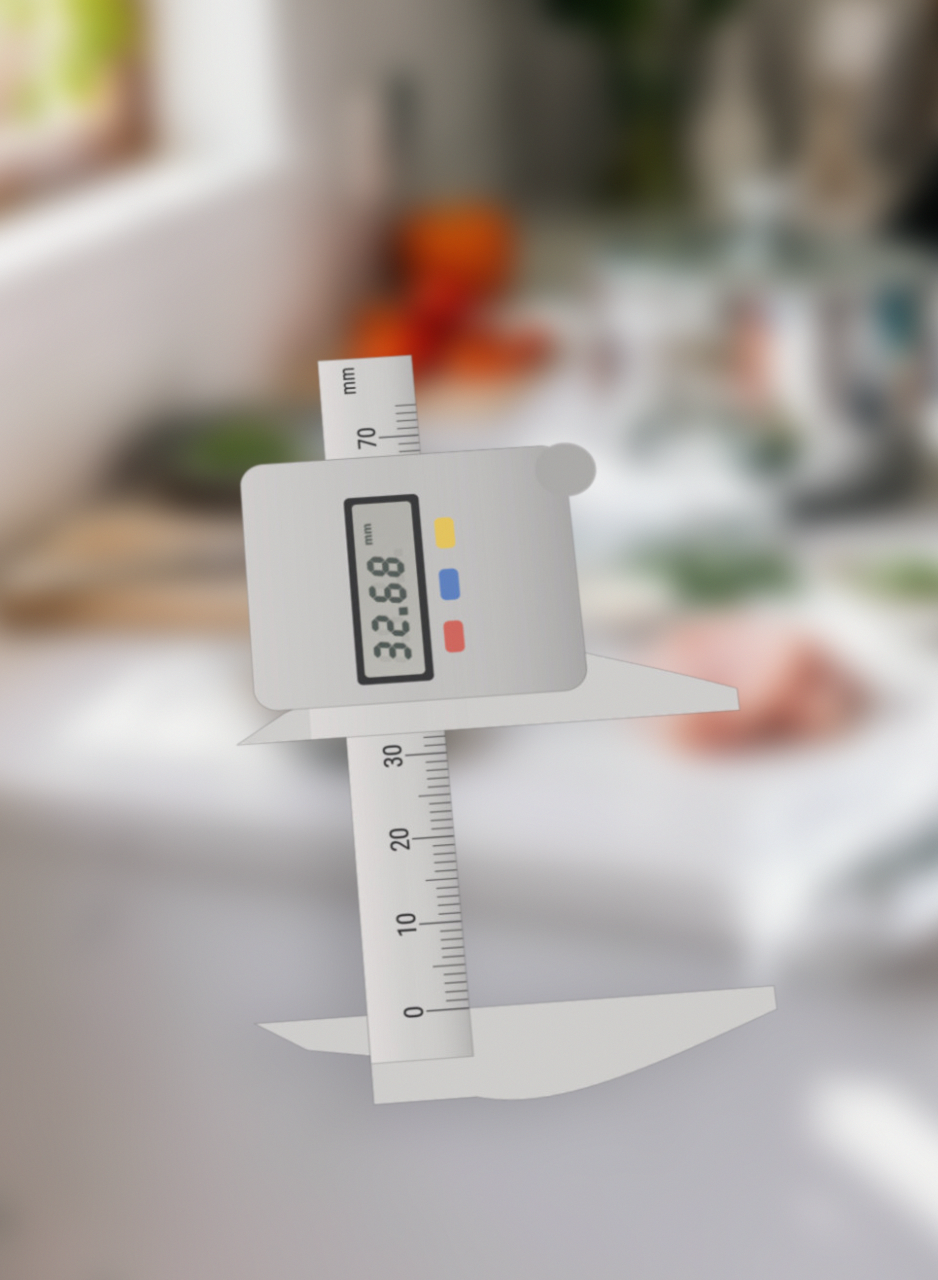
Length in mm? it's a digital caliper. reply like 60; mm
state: 32.68; mm
